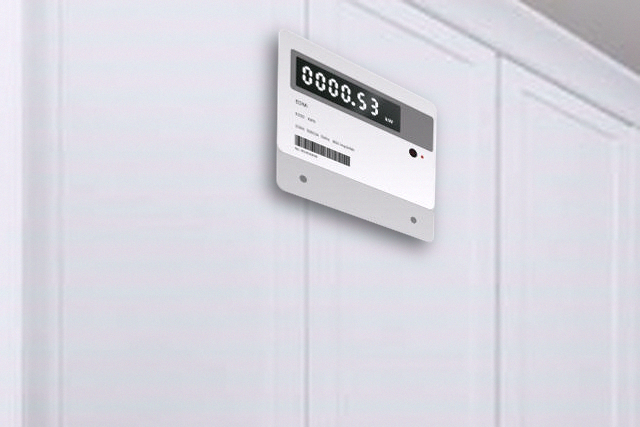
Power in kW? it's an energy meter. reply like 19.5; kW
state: 0.53; kW
